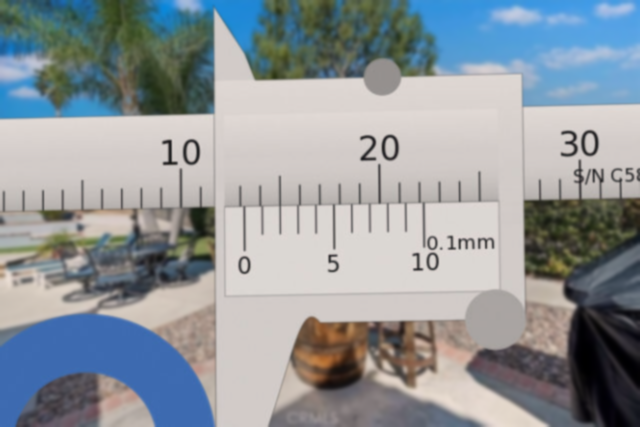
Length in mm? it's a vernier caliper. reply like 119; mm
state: 13.2; mm
